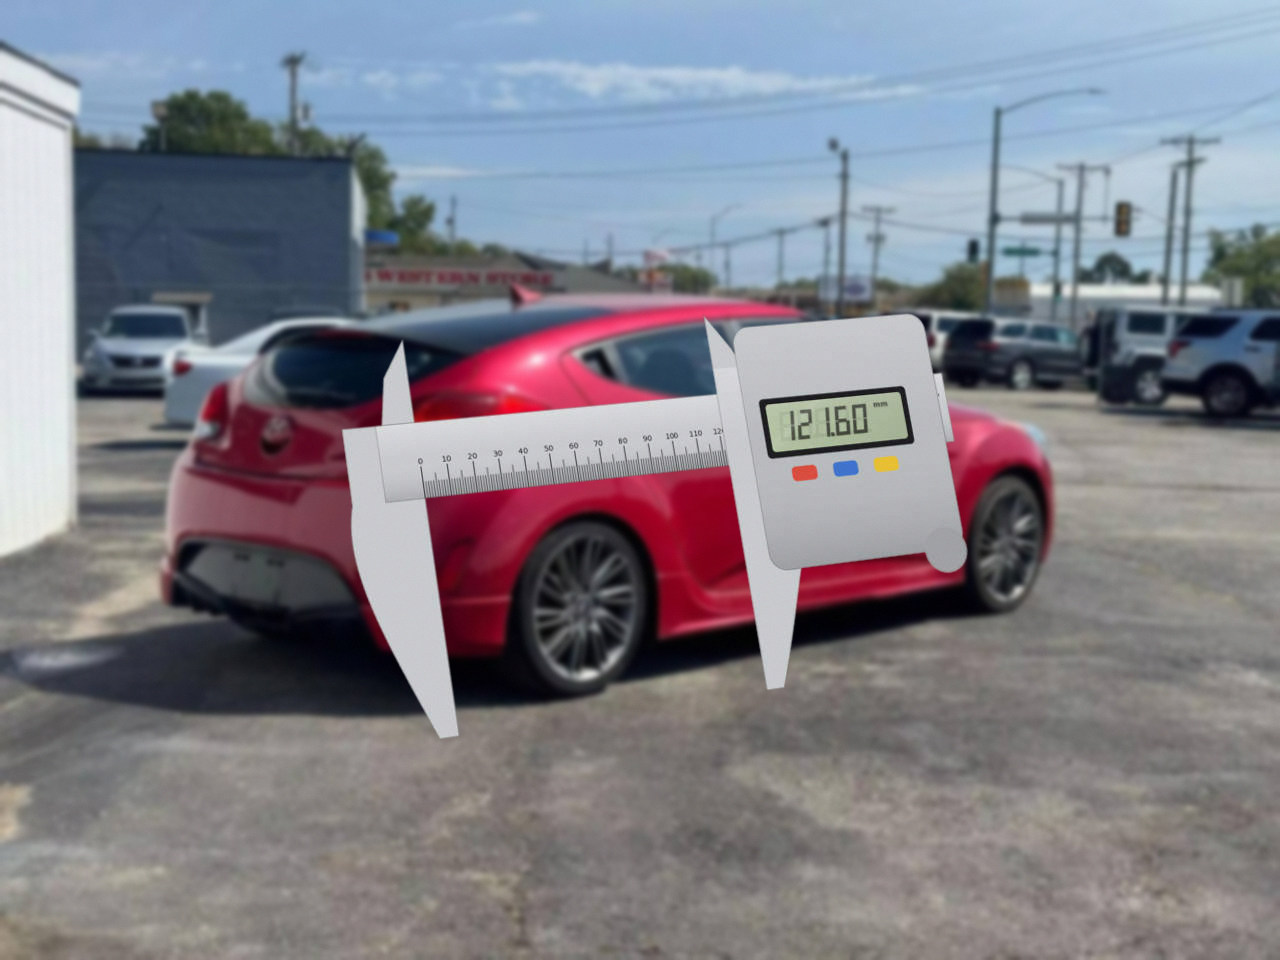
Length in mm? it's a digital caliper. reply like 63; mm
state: 121.60; mm
